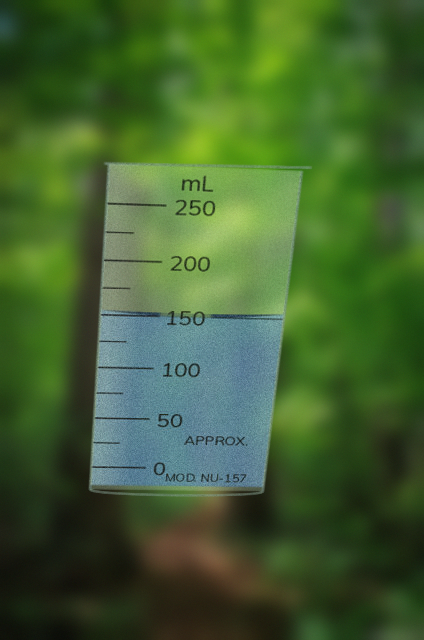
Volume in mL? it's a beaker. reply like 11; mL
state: 150; mL
